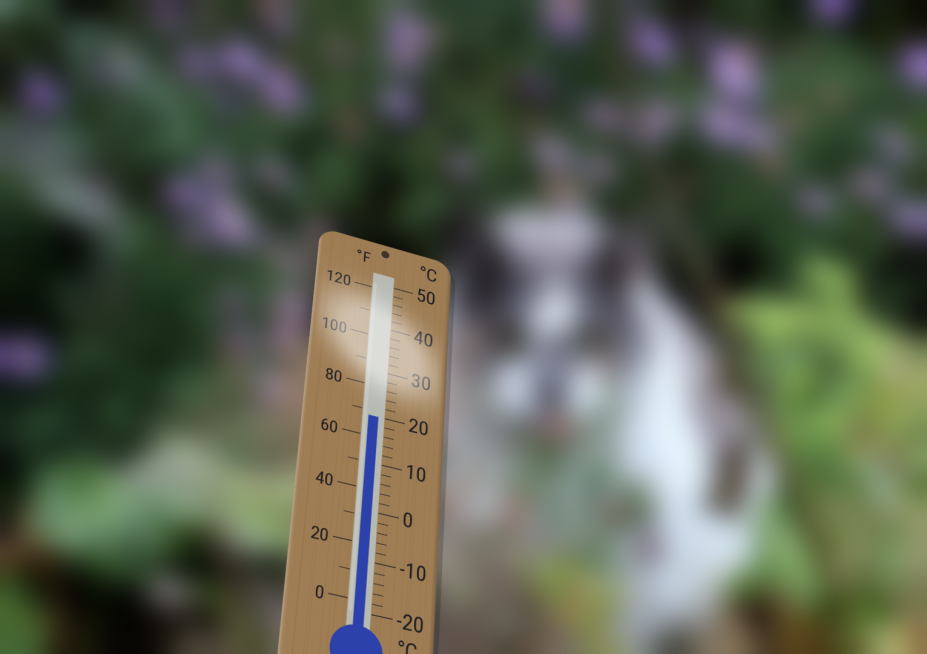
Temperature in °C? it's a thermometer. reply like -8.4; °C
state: 20; °C
